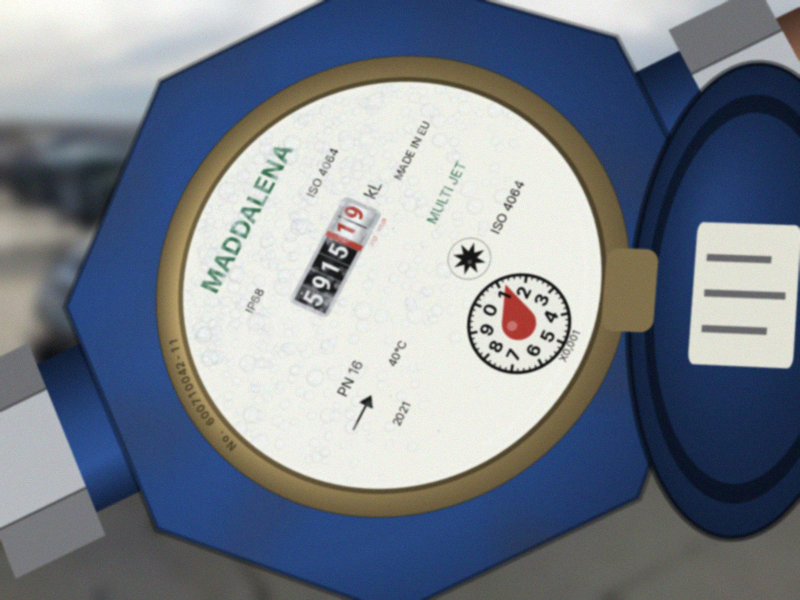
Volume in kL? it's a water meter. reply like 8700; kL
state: 5915.191; kL
